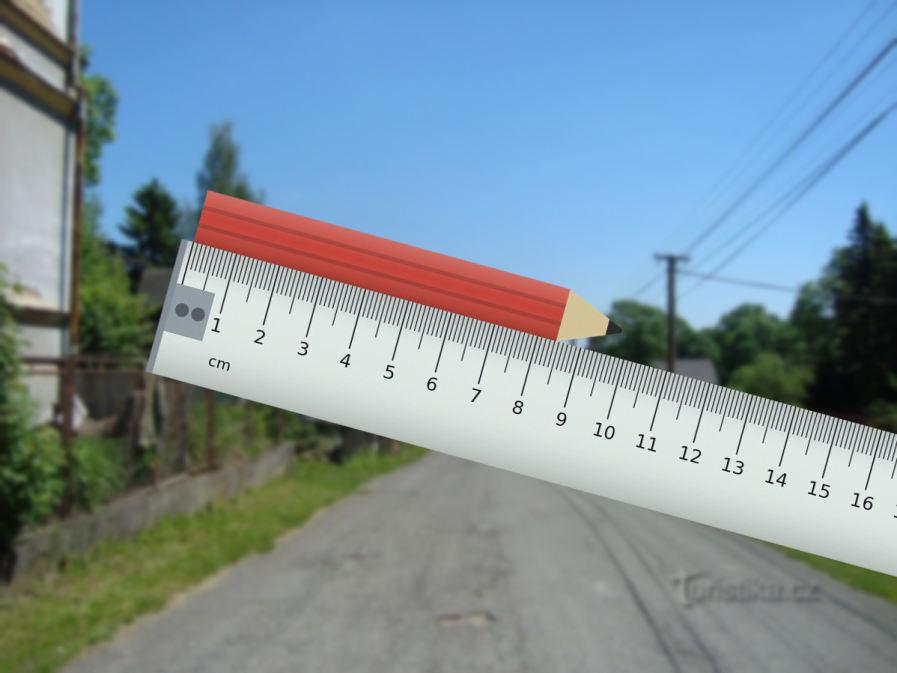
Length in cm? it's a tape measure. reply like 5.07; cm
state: 9.8; cm
